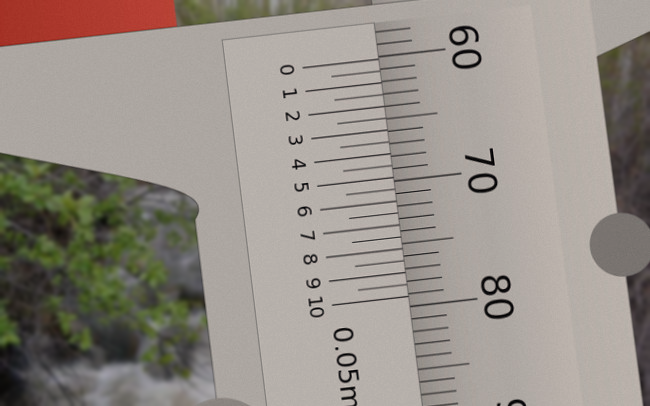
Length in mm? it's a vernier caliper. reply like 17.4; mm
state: 60.2; mm
